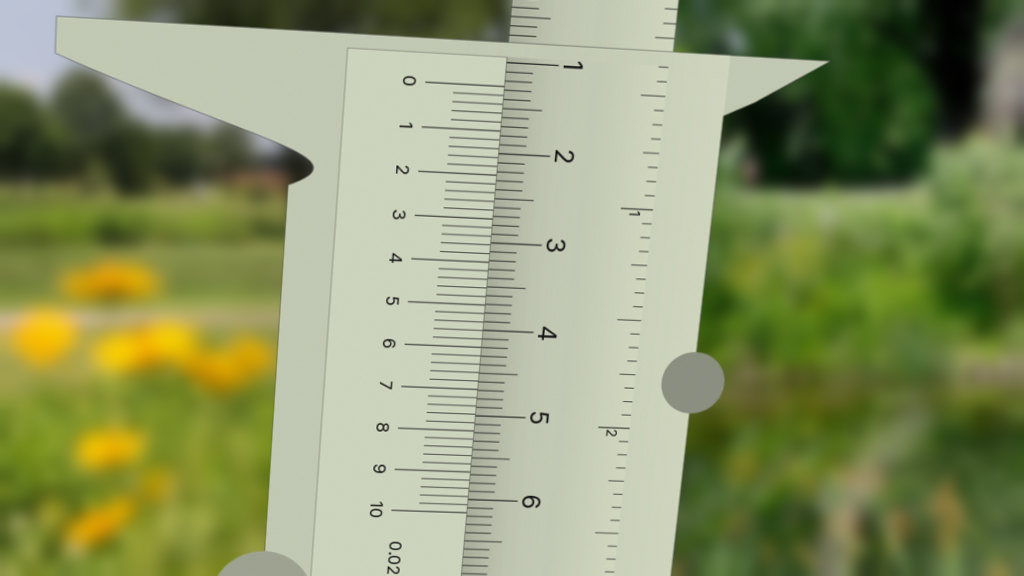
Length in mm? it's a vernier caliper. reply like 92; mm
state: 12.6; mm
